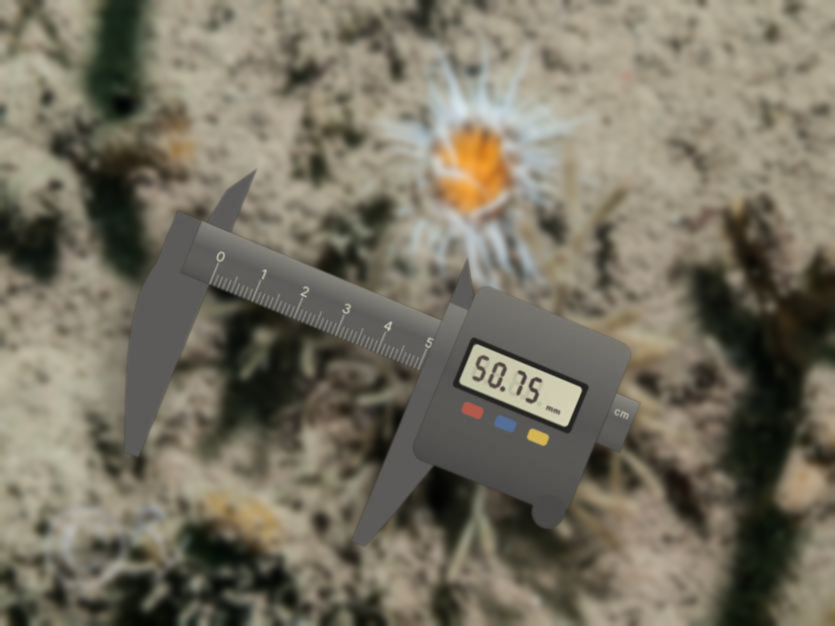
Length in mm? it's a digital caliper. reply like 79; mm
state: 50.75; mm
